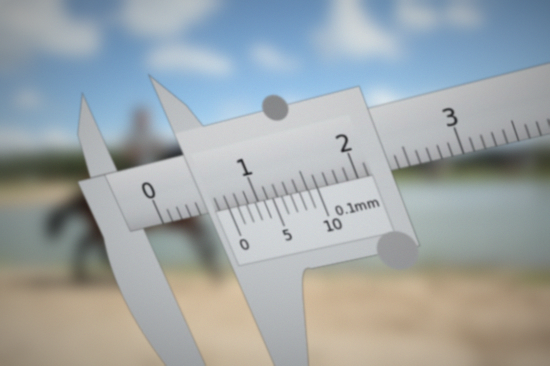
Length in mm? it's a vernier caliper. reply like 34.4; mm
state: 7.0; mm
